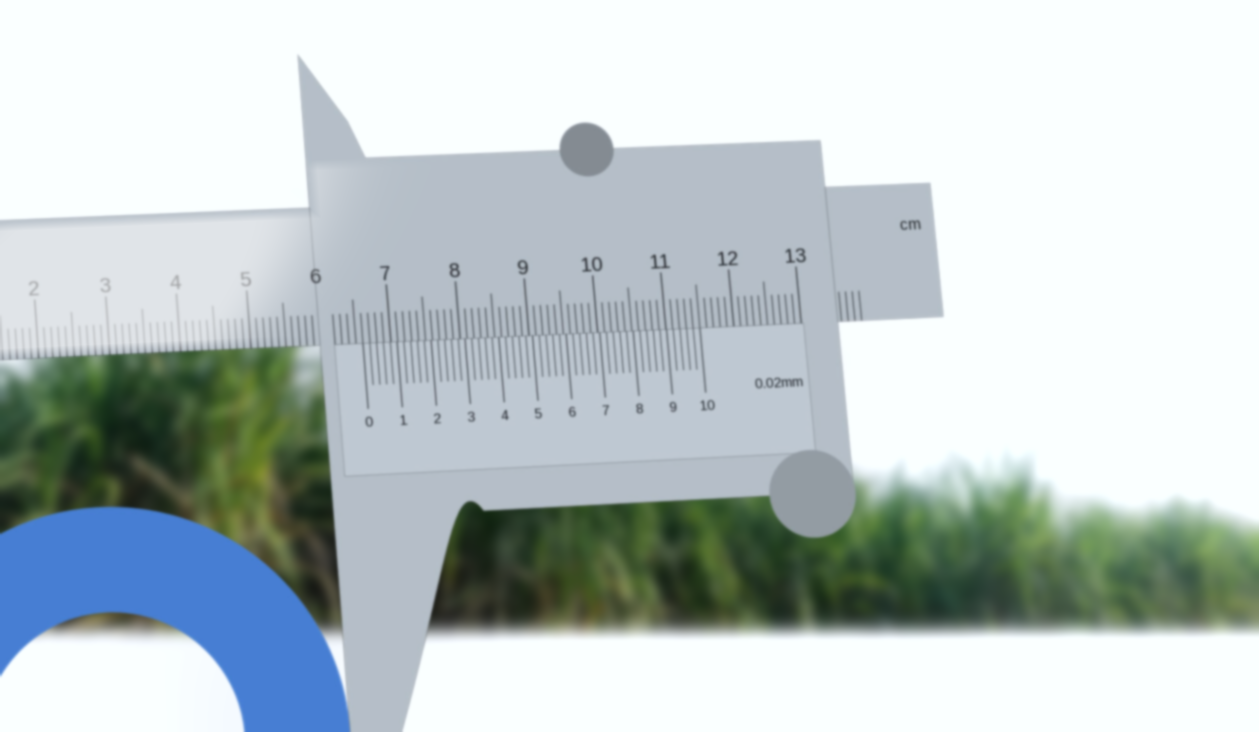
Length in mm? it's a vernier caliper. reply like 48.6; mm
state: 66.0; mm
